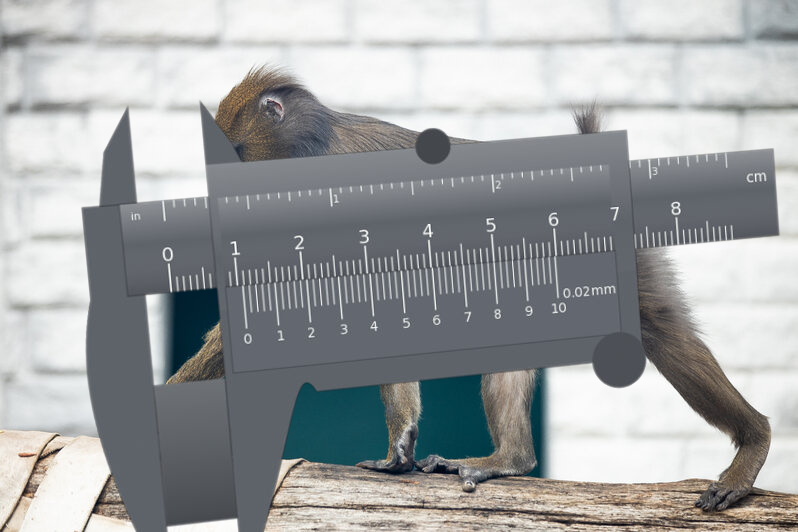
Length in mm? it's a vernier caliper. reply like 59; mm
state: 10.8; mm
